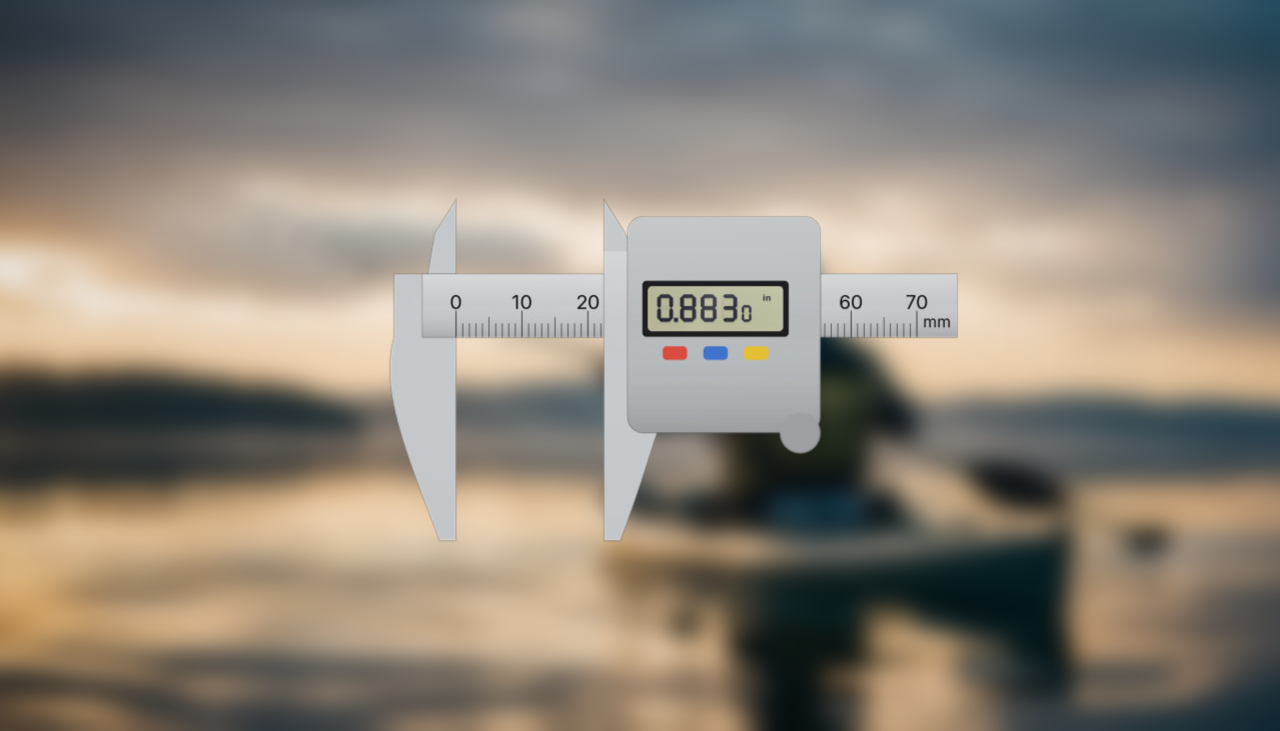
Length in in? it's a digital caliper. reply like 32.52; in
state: 0.8830; in
